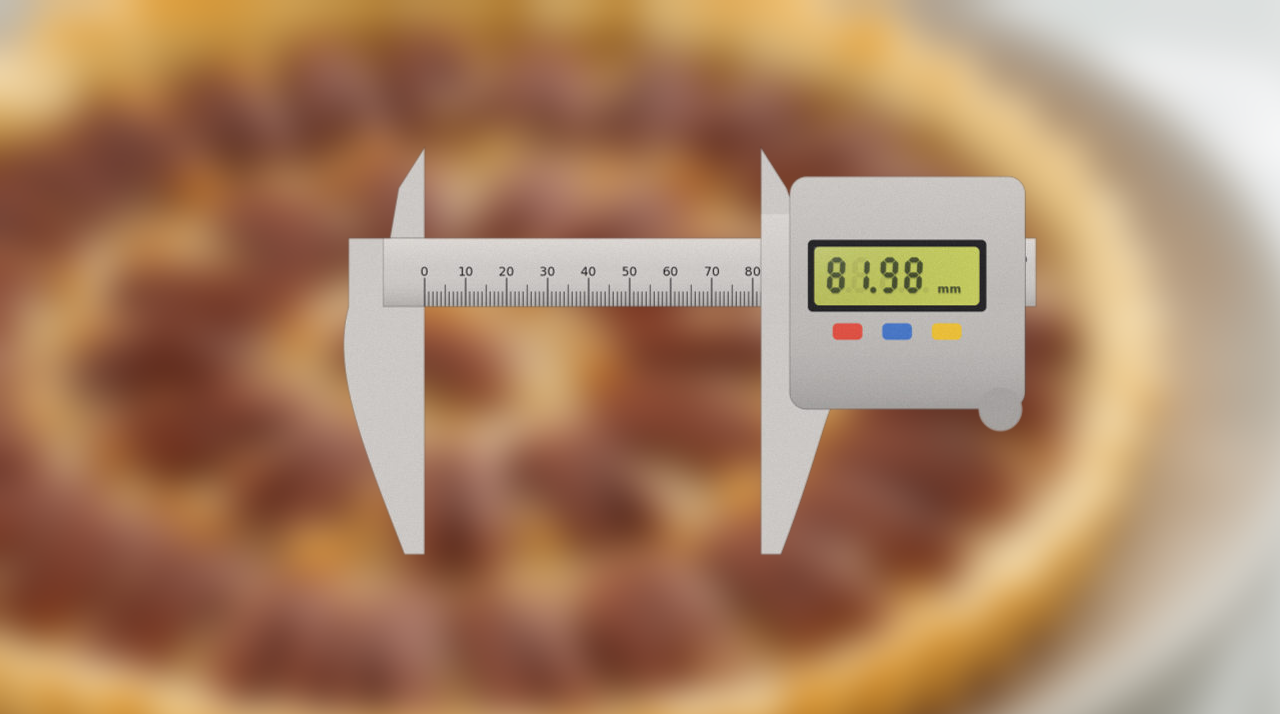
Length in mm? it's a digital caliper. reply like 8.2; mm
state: 81.98; mm
